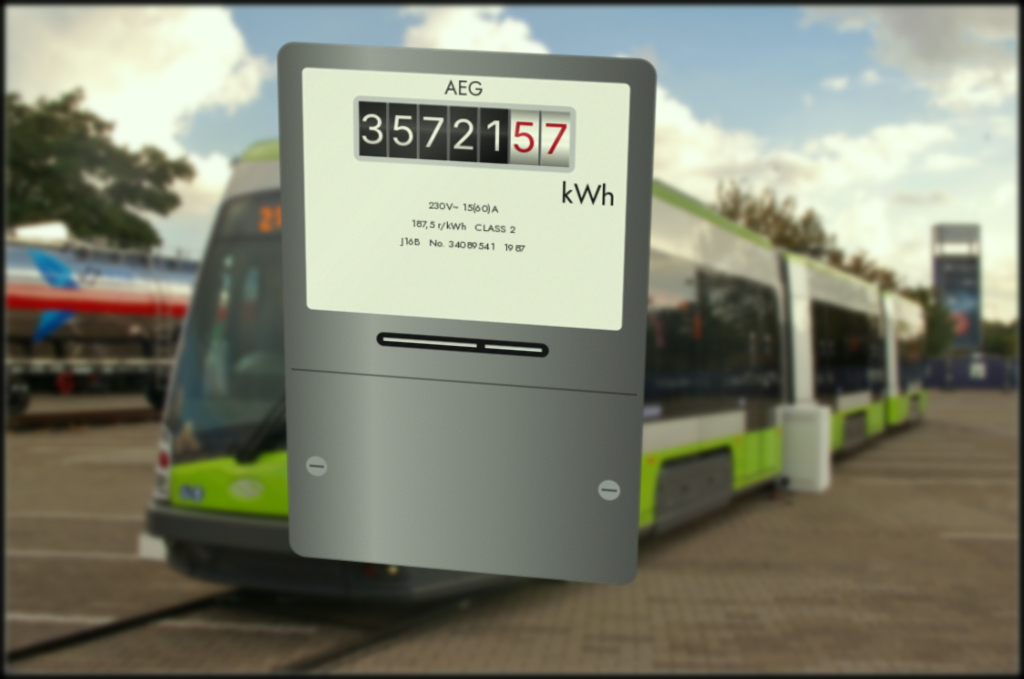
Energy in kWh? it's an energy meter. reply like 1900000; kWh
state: 35721.57; kWh
